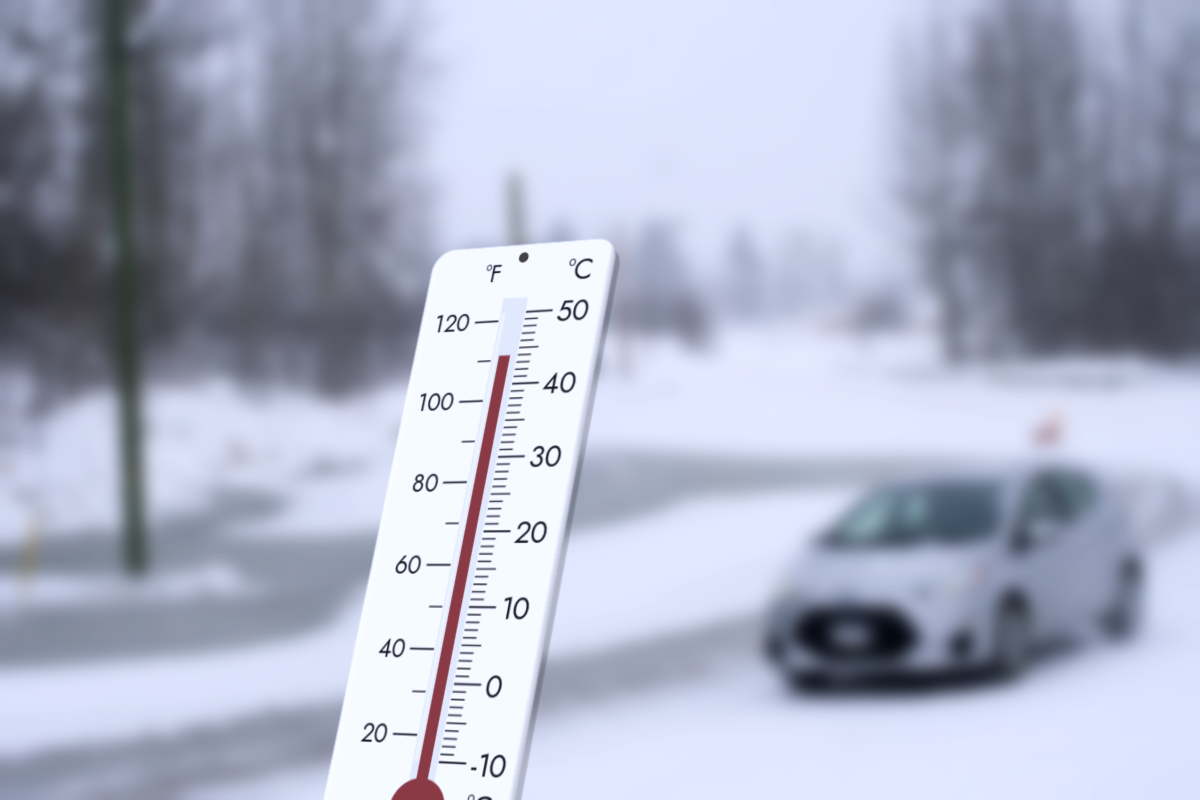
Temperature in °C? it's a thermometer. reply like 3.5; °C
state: 44; °C
